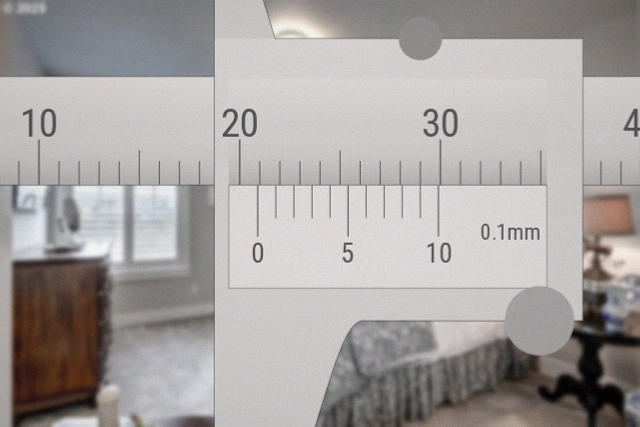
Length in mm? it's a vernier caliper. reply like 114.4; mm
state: 20.9; mm
